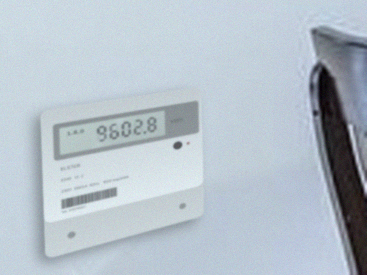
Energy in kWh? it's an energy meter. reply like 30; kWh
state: 9602.8; kWh
